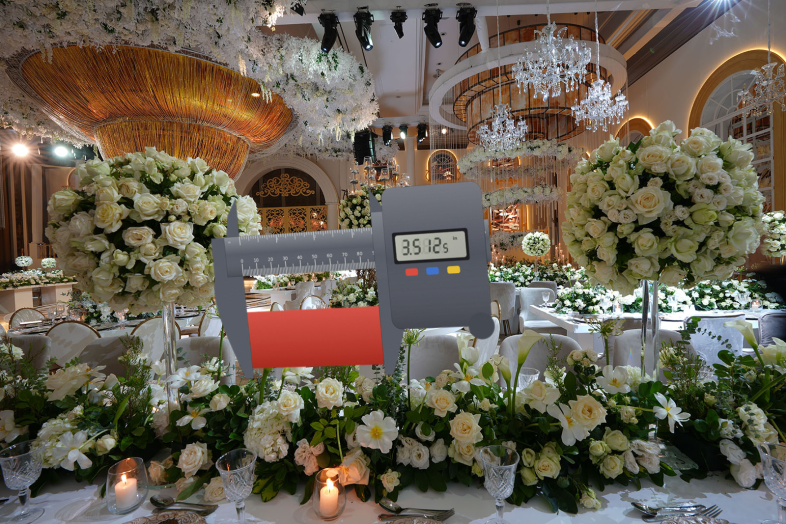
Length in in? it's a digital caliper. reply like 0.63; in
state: 3.5125; in
